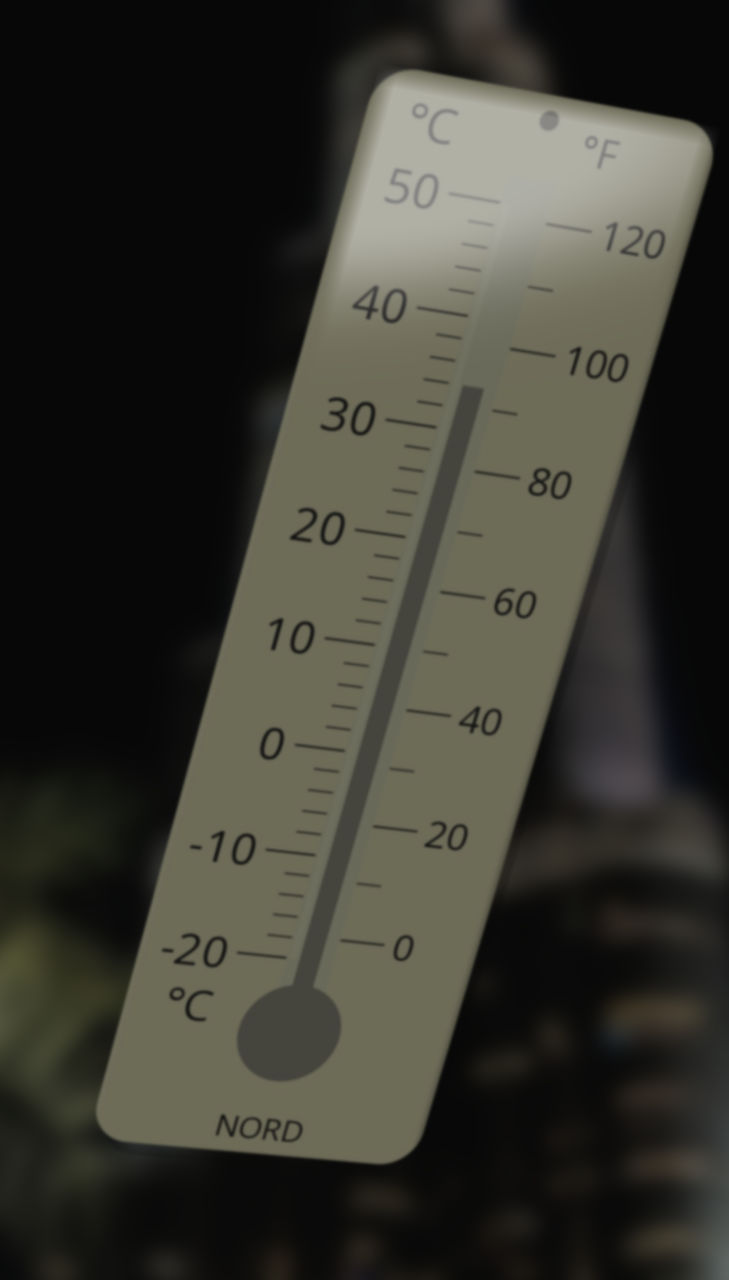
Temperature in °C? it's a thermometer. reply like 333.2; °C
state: 34; °C
